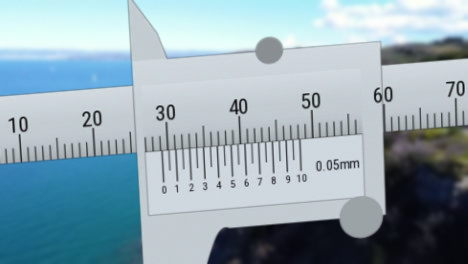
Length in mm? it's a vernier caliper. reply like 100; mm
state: 29.2; mm
